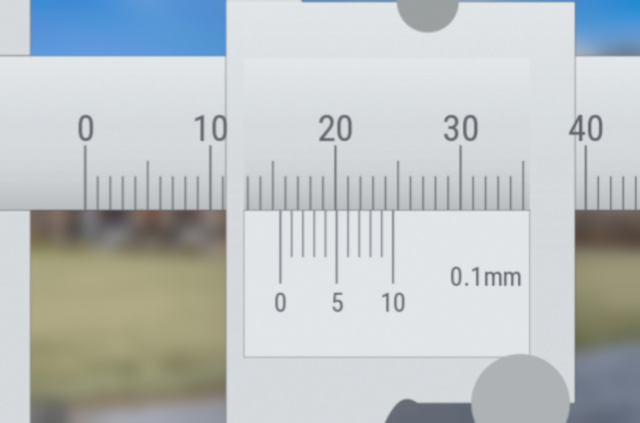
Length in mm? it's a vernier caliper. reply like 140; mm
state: 15.6; mm
